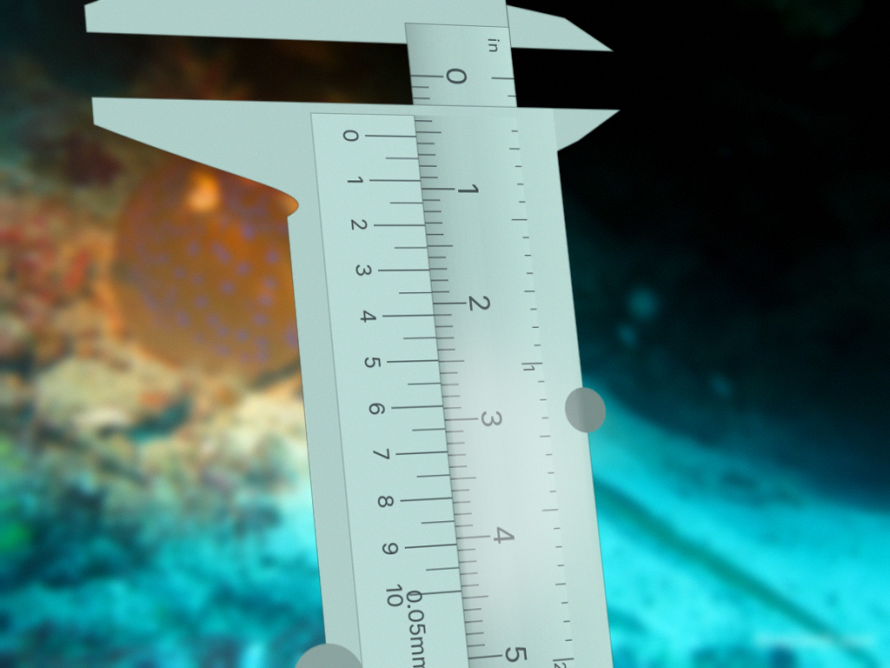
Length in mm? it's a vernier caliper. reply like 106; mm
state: 5.4; mm
